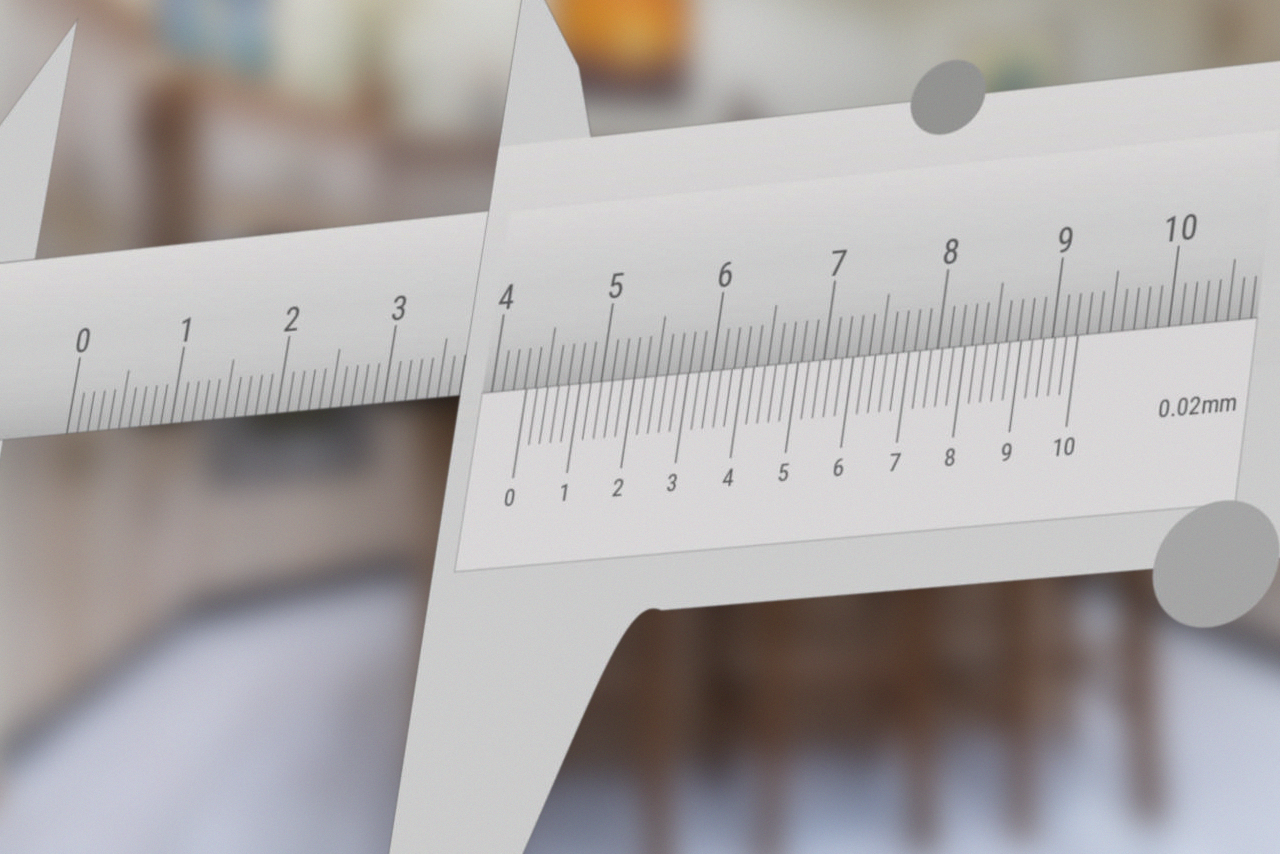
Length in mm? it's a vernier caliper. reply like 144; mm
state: 43.2; mm
